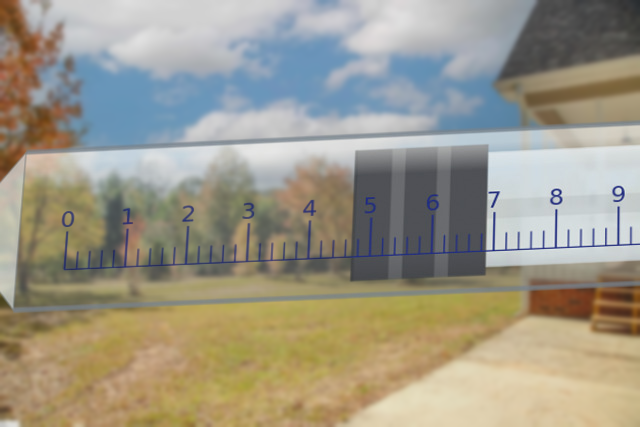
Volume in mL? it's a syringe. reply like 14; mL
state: 4.7; mL
